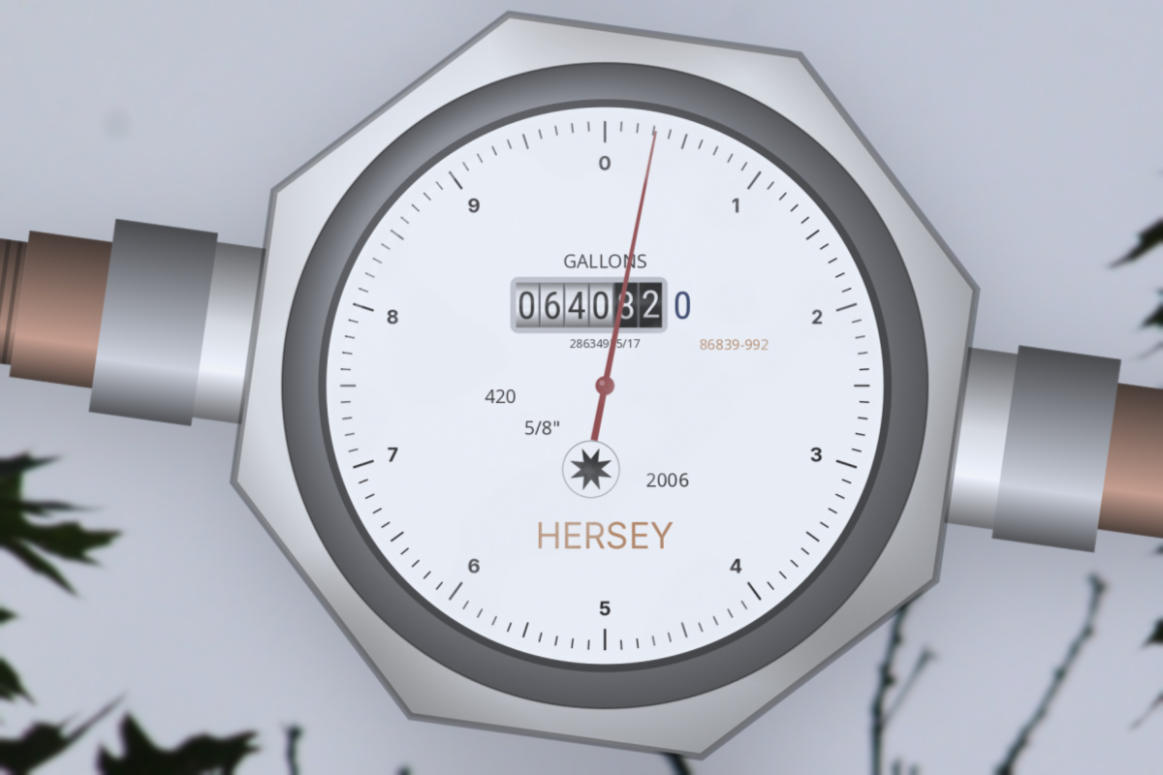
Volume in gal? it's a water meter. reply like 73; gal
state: 640820.3; gal
